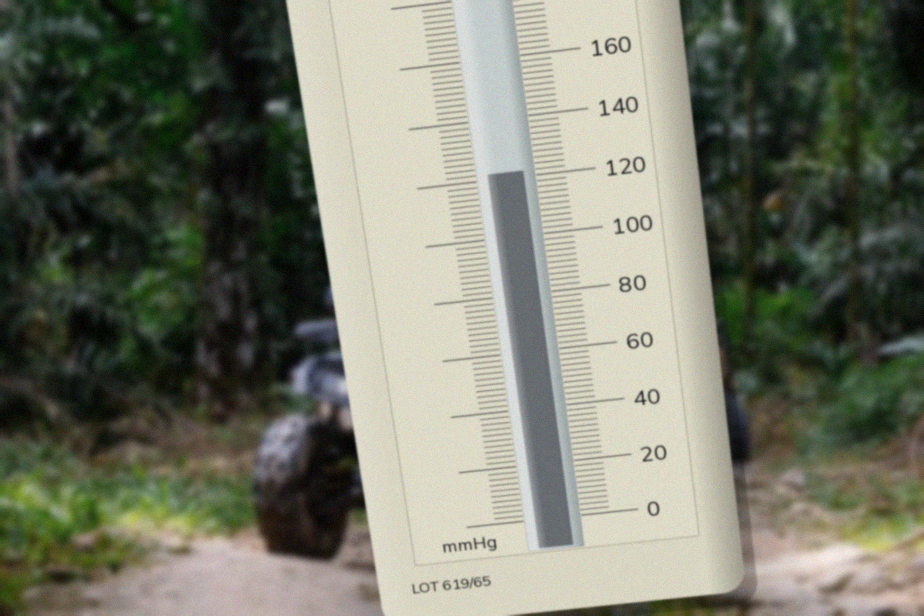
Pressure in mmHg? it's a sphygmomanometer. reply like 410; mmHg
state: 122; mmHg
